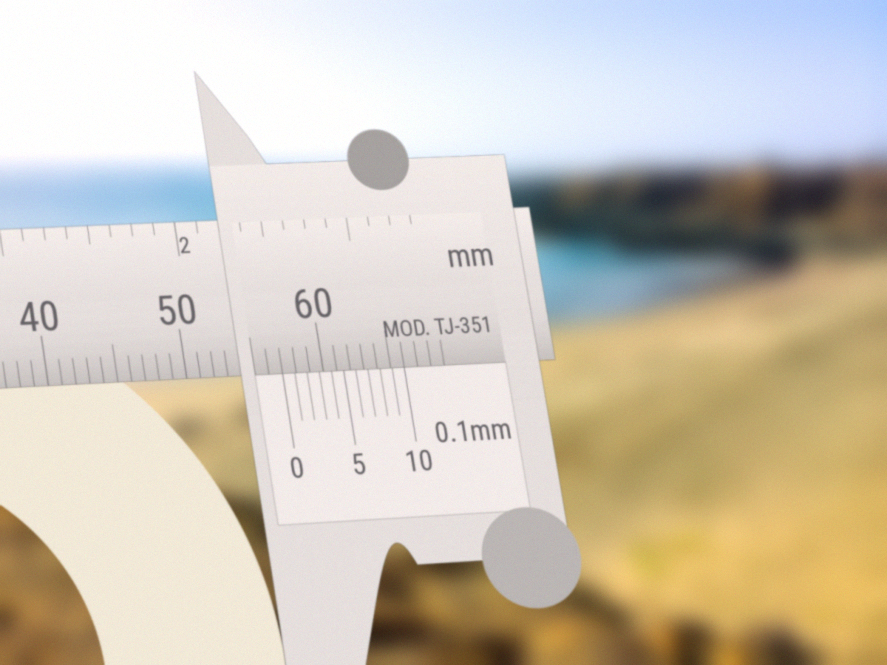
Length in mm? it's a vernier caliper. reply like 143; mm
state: 57.0; mm
